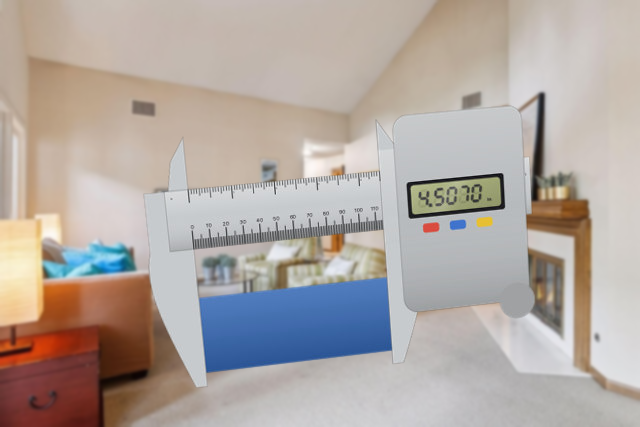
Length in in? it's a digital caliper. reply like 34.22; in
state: 4.5070; in
